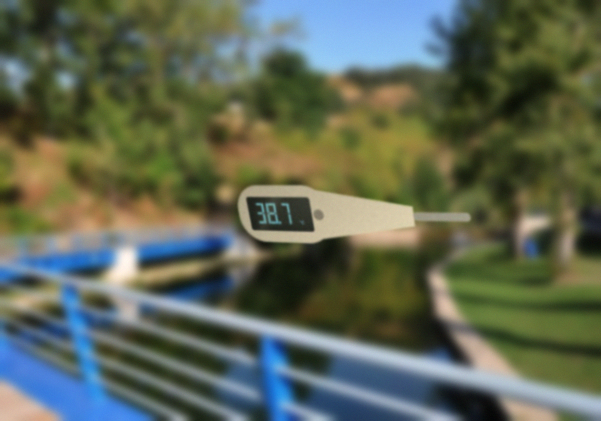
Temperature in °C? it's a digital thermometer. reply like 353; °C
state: 38.7; °C
